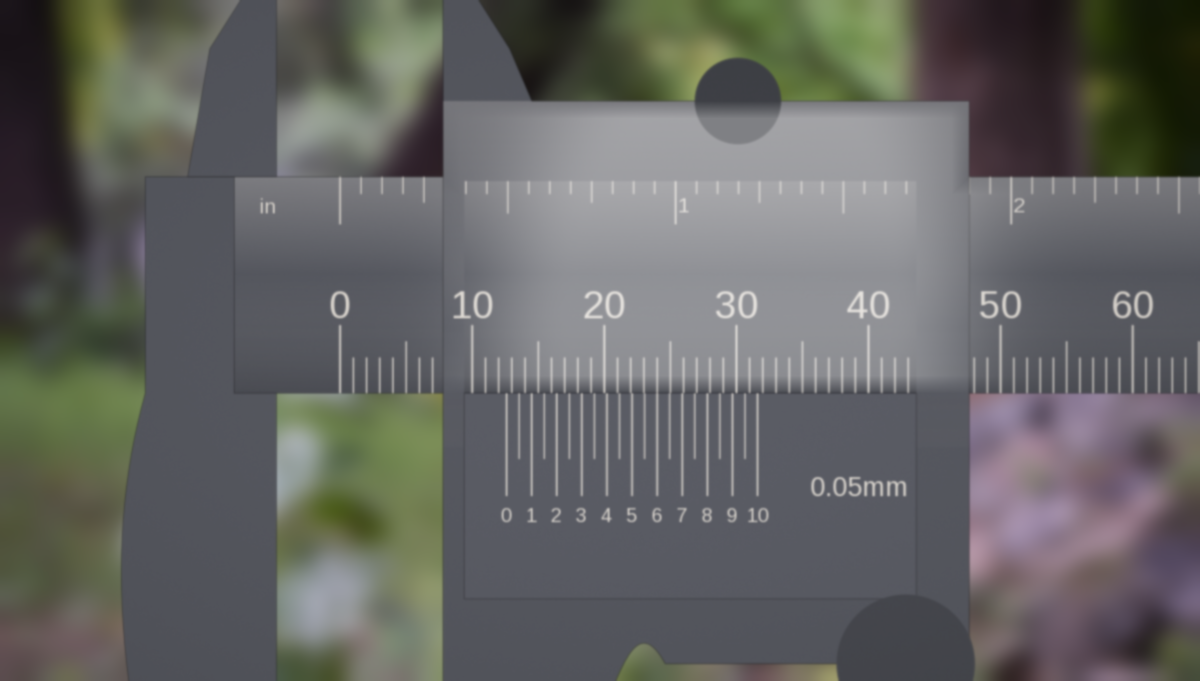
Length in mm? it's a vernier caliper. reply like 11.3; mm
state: 12.6; mm
